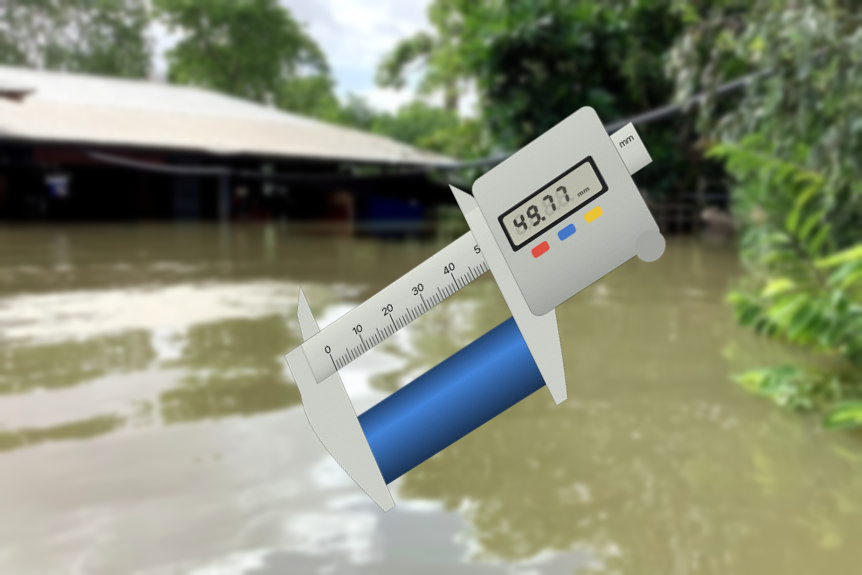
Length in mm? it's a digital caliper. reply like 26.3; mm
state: 49.77; mm
